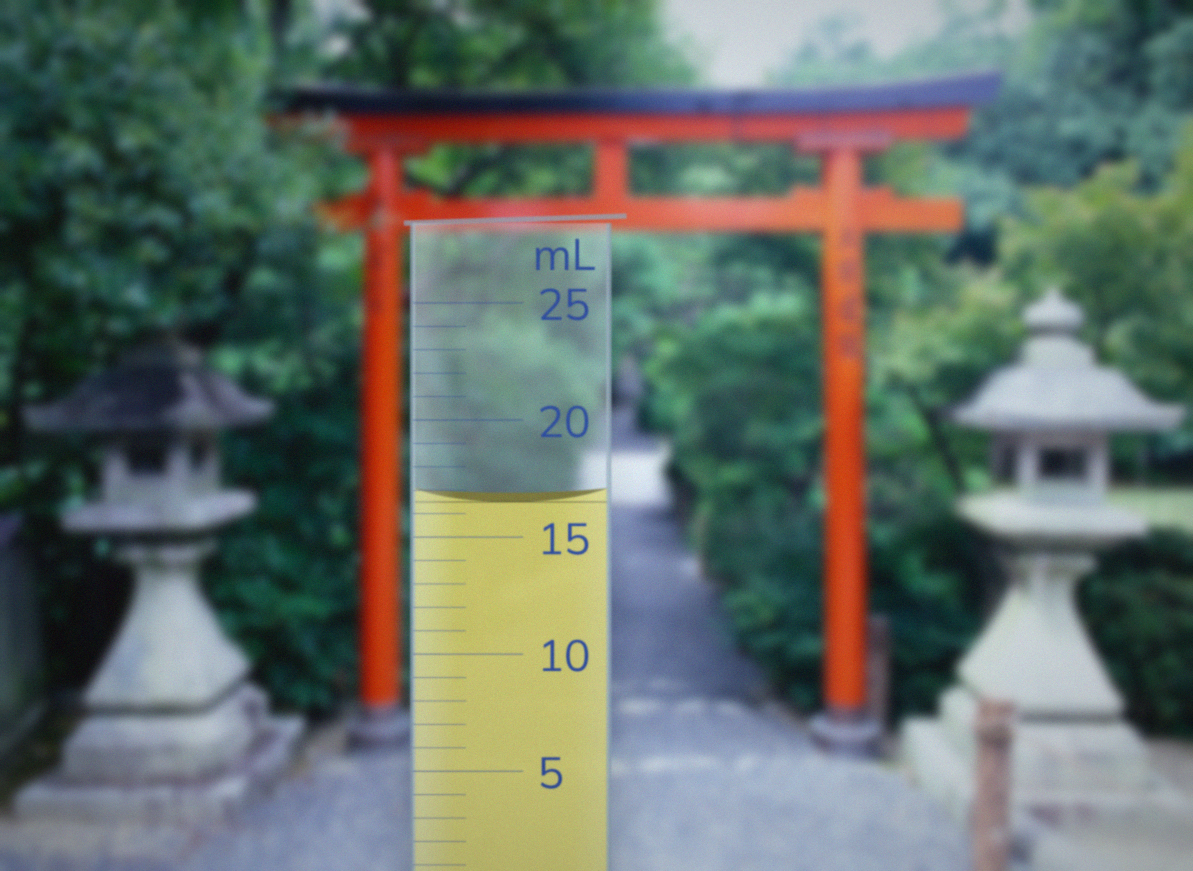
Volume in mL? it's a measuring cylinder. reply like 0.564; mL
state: 16.5; mL
